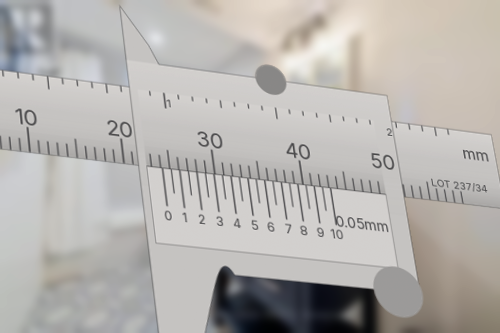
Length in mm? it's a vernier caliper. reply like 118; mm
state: 24.2; mm
